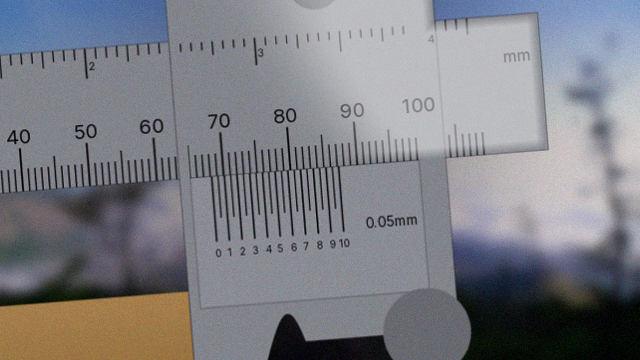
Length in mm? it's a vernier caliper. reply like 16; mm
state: 68.2; mm
